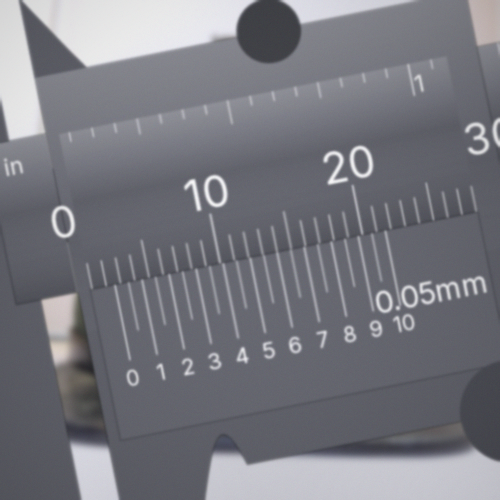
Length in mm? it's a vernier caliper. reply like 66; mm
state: 2.6; mm
